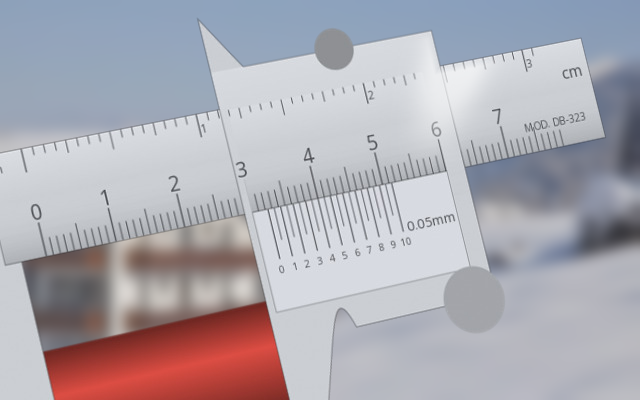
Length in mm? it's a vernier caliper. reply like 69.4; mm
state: 32.4; mm
